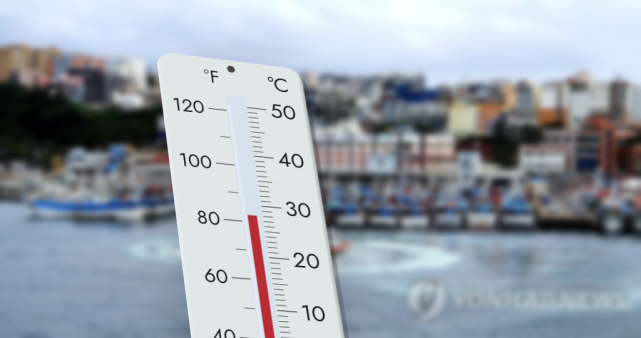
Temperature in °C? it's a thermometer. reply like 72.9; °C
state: 28; °C
